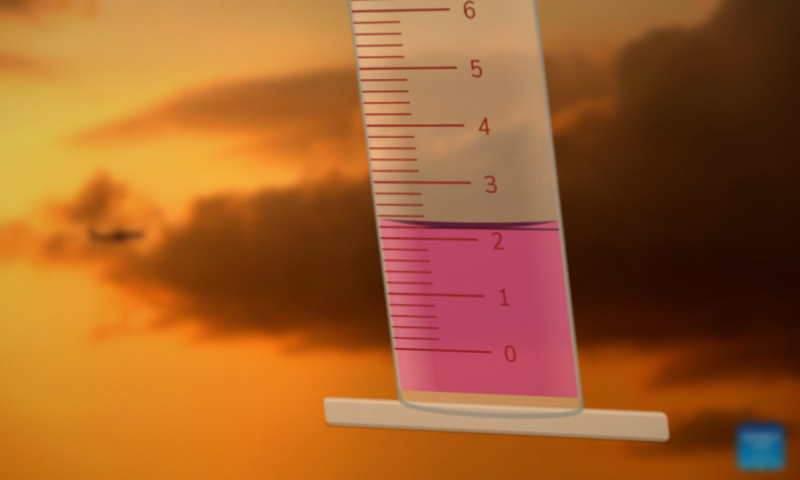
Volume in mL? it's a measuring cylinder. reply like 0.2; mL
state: 2.2; mL
